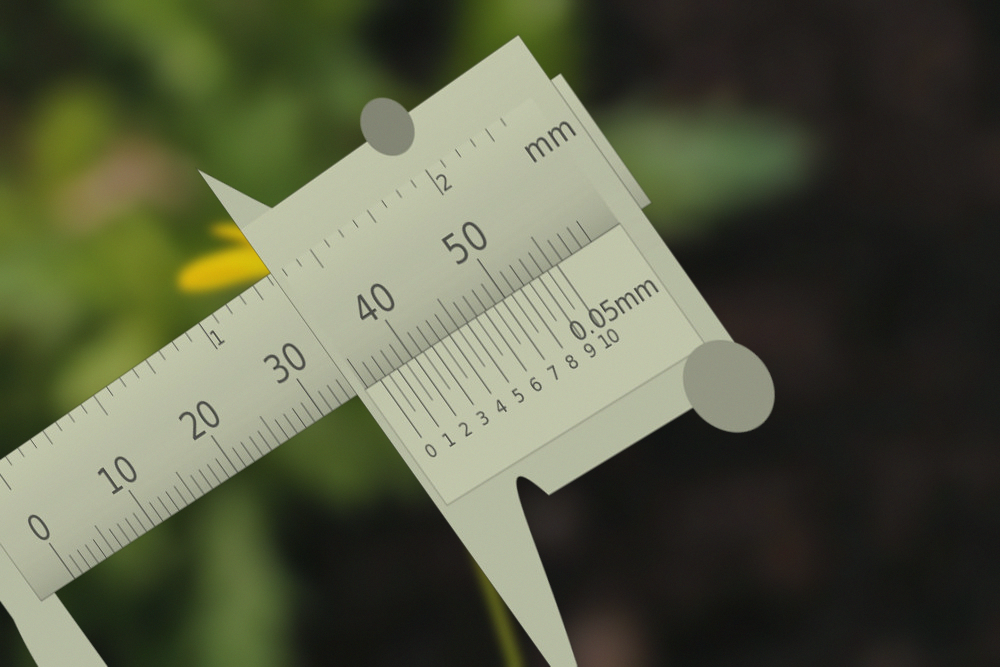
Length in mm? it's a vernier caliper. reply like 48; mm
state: 36.4; mm
